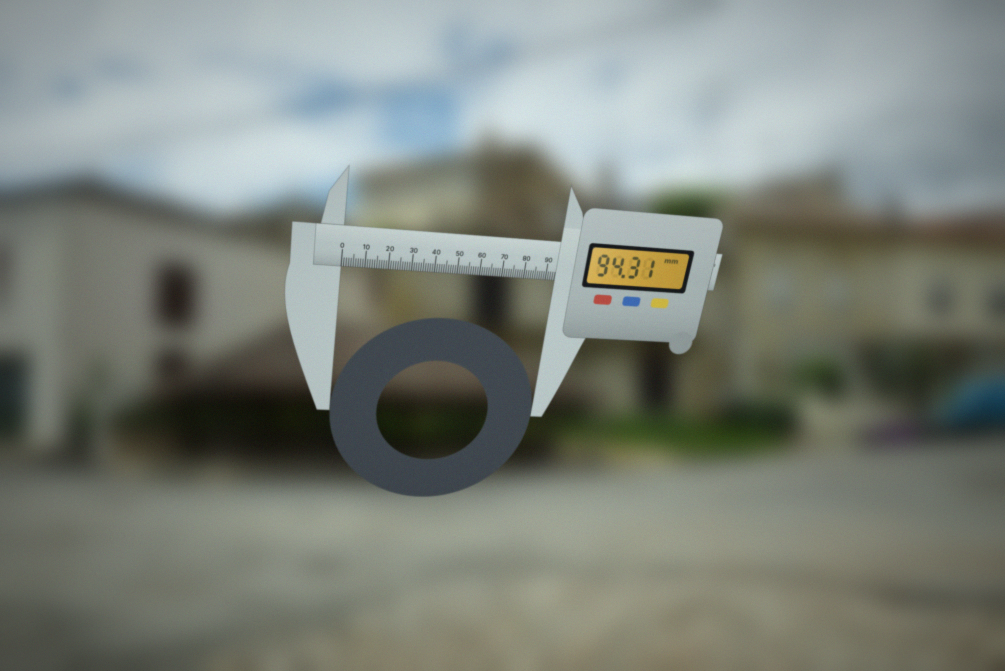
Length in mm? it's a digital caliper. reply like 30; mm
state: 94.31; mm
